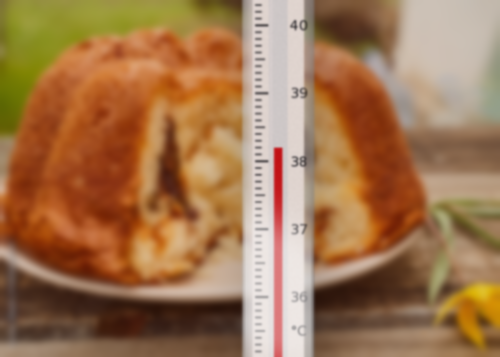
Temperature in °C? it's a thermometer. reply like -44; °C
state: 38.2; °C
